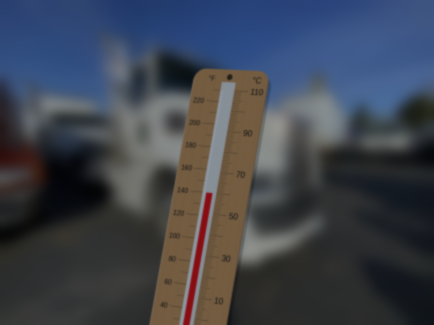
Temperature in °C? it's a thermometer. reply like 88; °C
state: 60; °C
